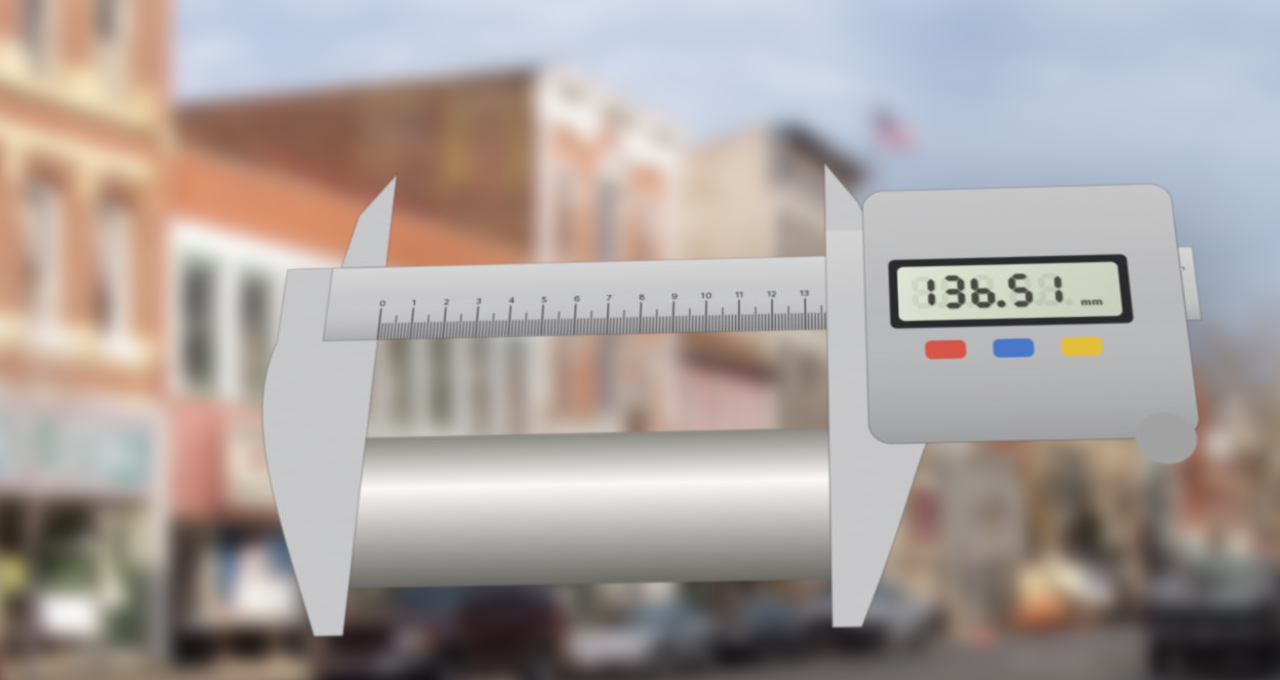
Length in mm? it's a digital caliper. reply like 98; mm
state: 136.51; mm
